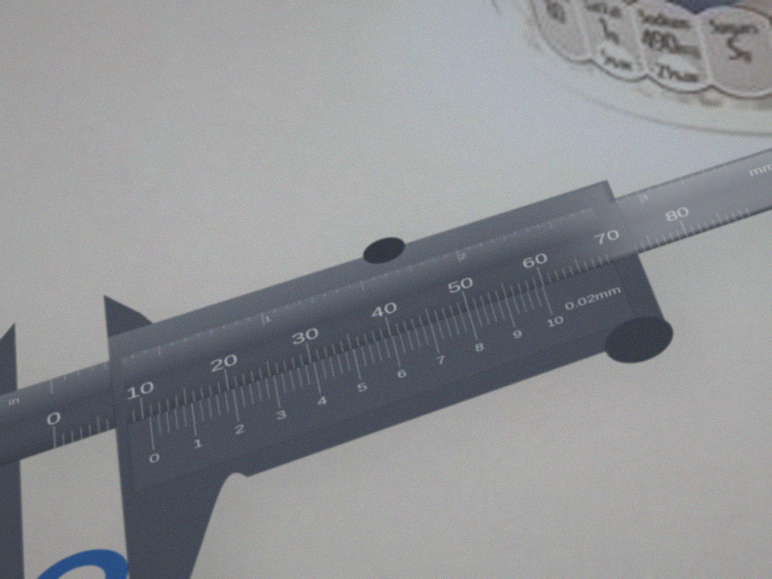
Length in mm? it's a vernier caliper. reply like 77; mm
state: 10.8; mm
